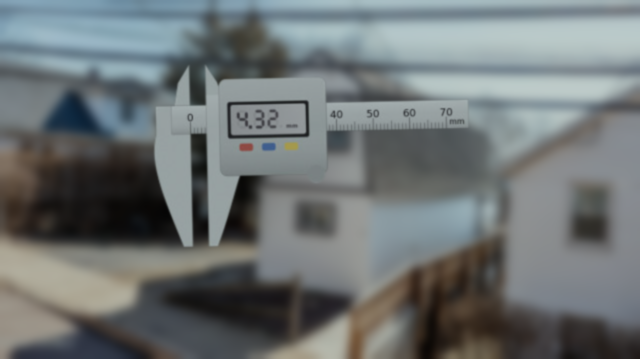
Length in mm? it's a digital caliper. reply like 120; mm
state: 4.32; mm
